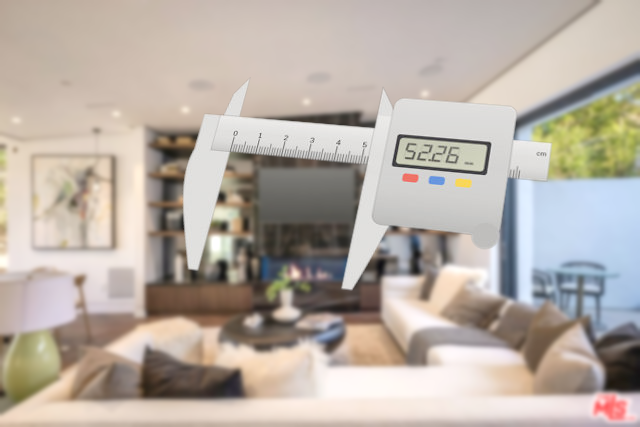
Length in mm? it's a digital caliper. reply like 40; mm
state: 52.26; mm
